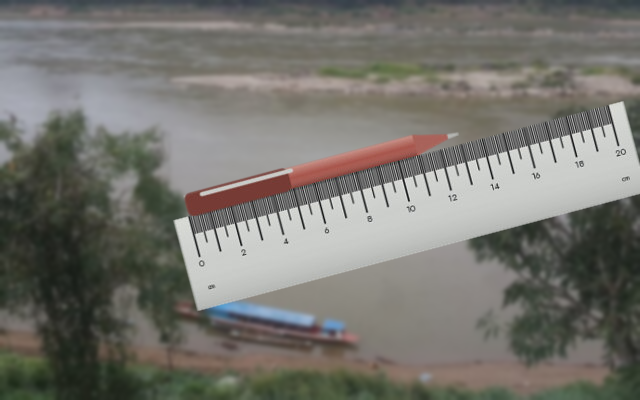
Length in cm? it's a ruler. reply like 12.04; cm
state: 13; cm
